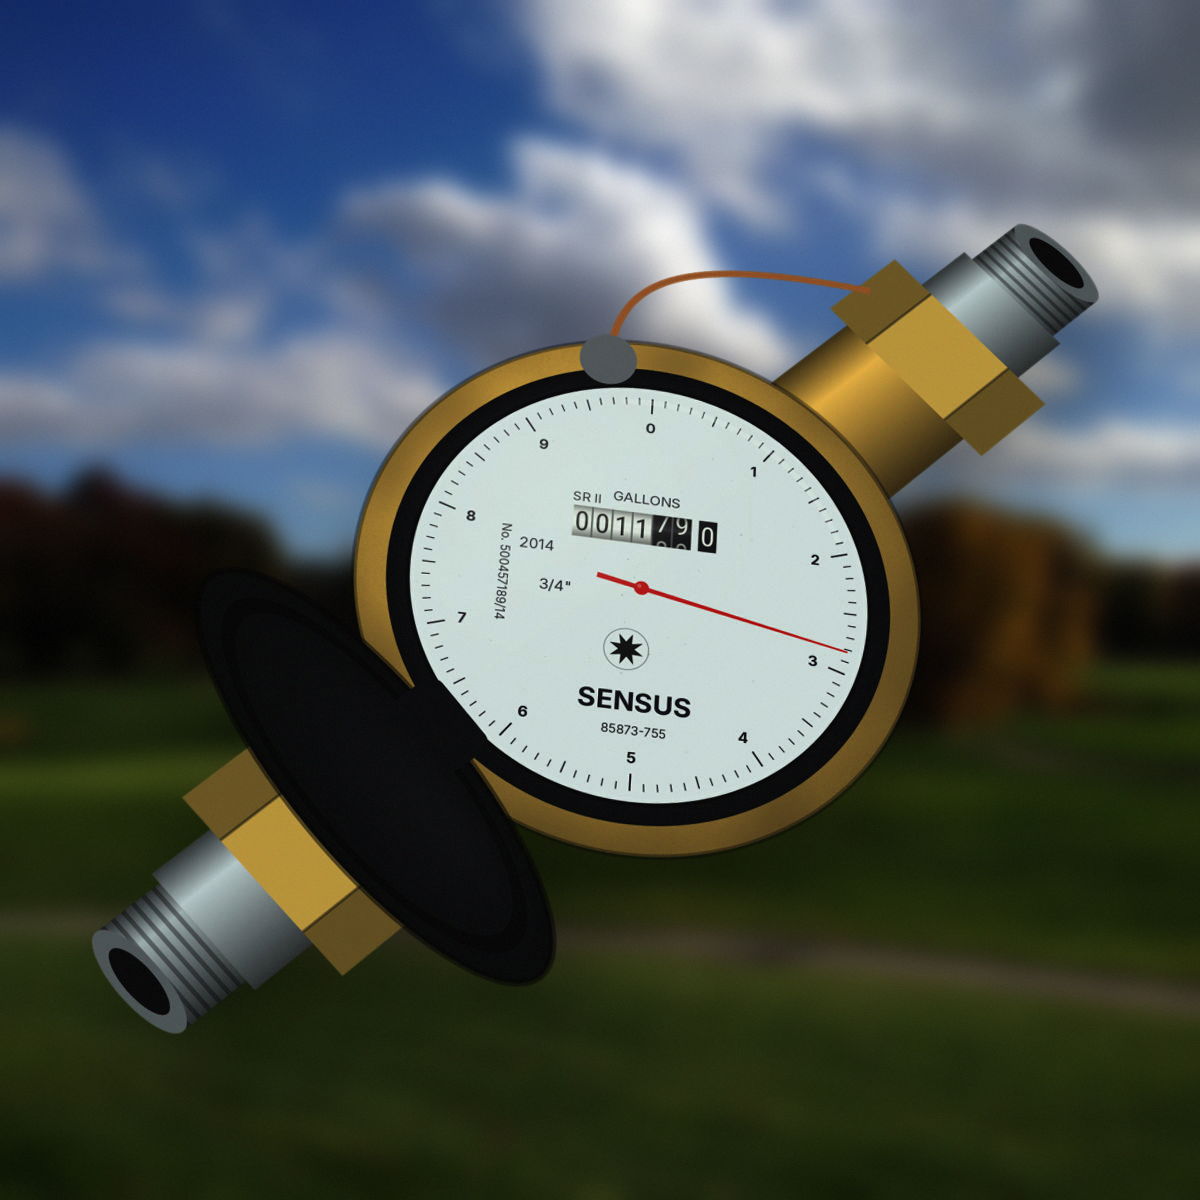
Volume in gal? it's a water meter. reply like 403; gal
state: 11792.8; gal
